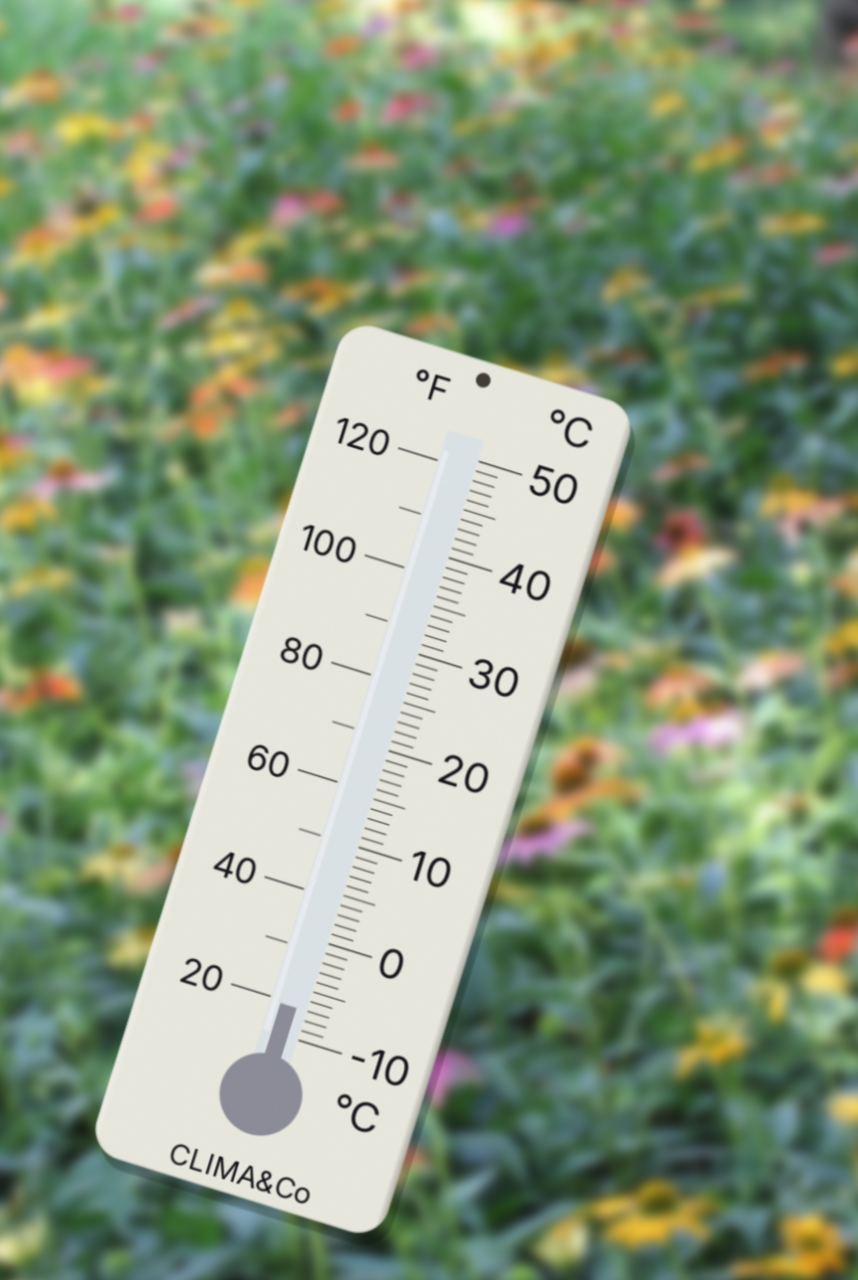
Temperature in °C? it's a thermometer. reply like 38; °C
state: -7; °C
